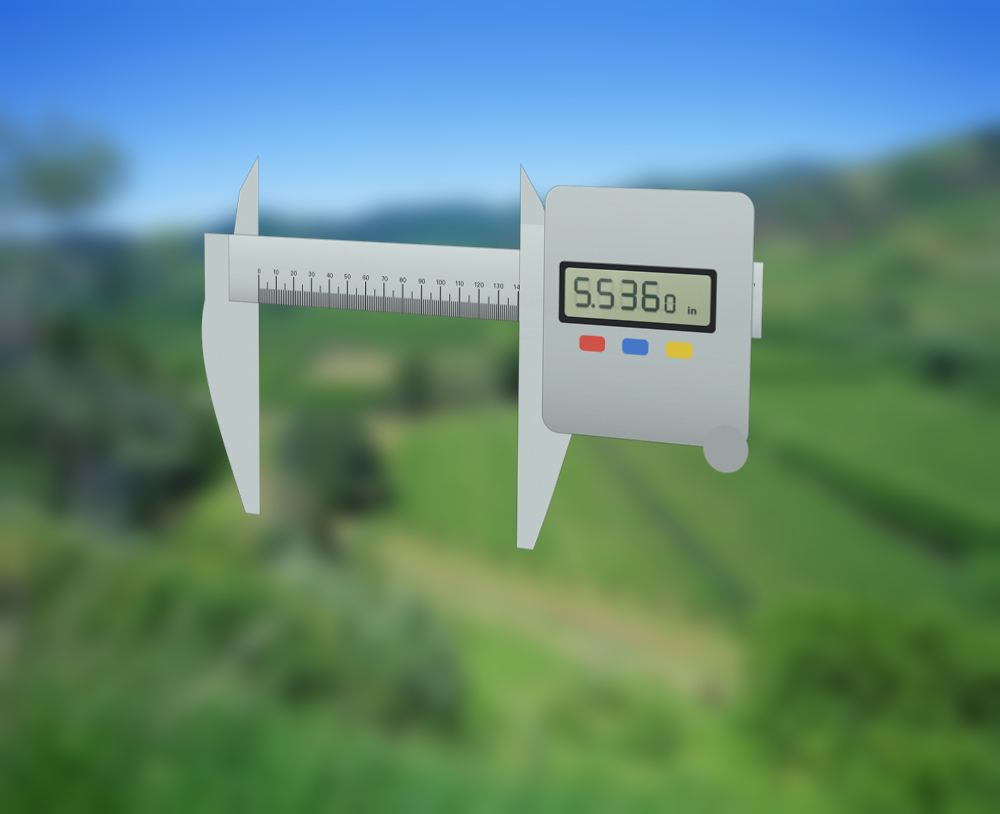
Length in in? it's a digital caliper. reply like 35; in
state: 5.5360; in
